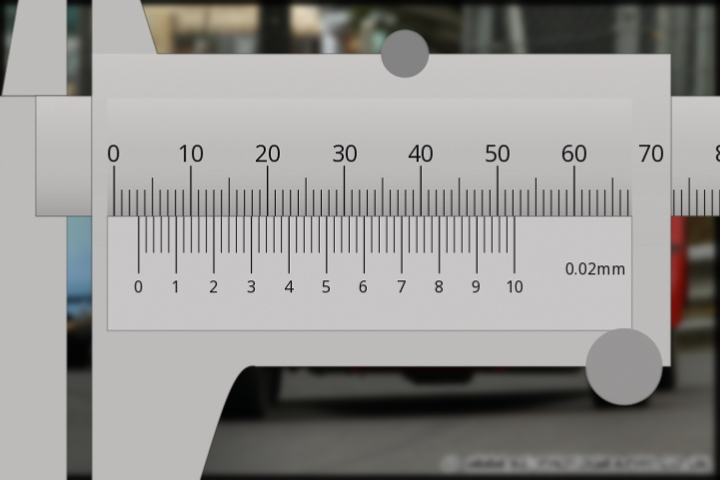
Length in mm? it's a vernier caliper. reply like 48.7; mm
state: 3.2; mm
